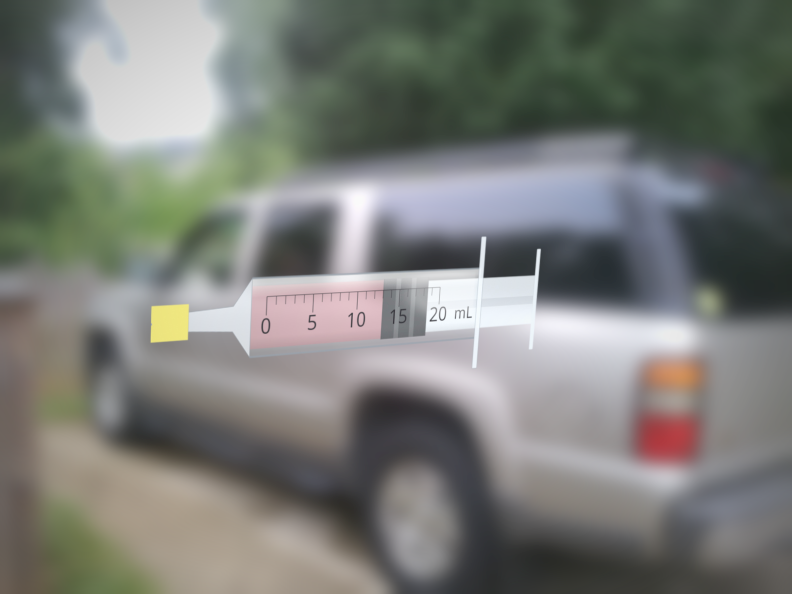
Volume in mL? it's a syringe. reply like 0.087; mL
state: 13; mL
